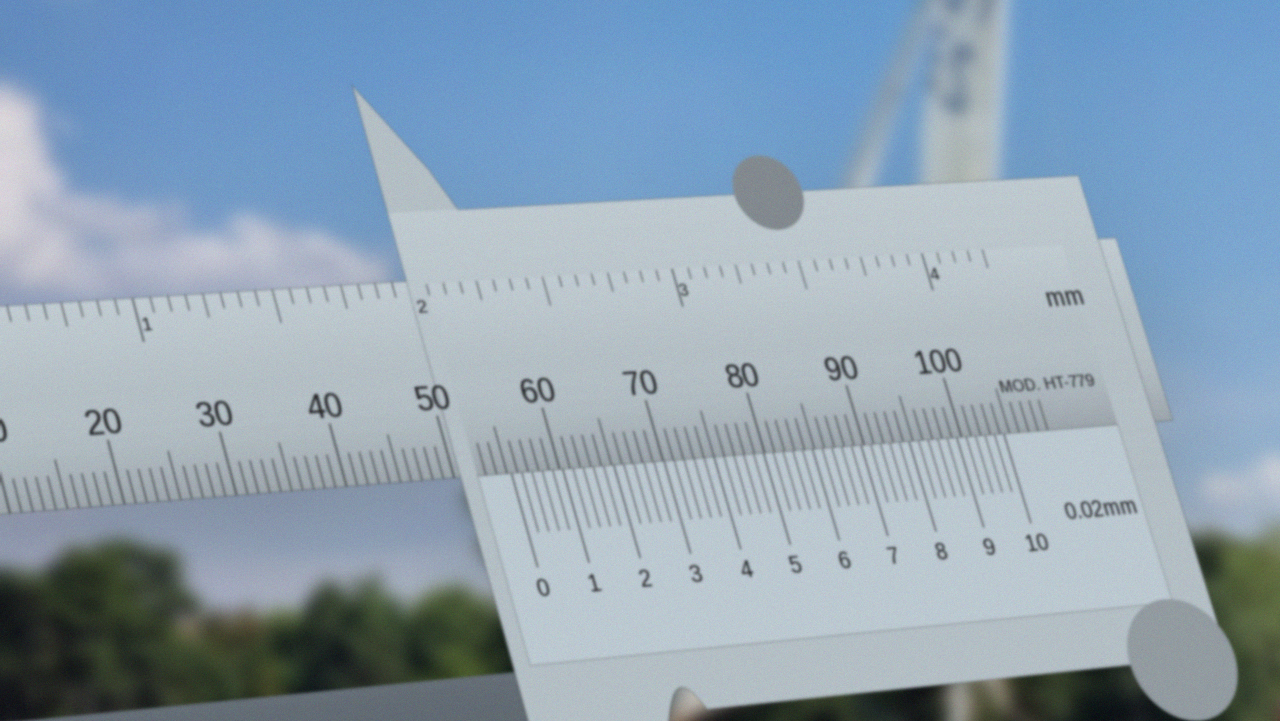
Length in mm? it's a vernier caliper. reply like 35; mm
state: 55.4; mm
